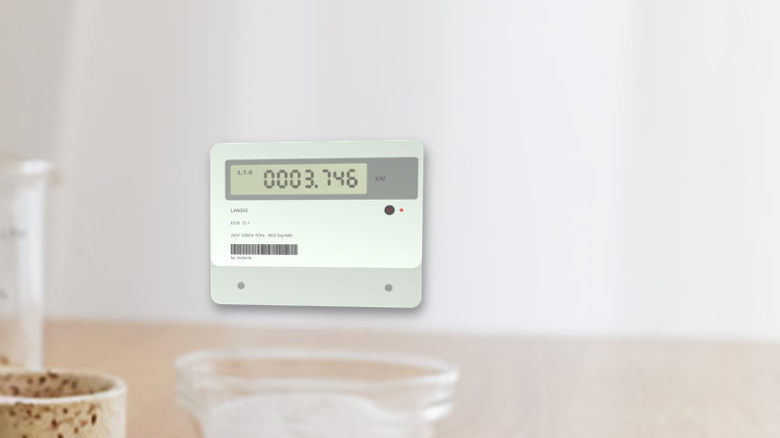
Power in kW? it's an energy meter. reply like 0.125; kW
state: 3.746; kW
